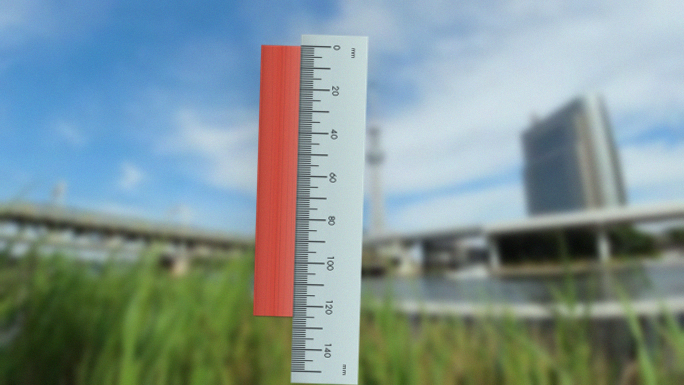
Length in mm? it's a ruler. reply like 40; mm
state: 125; mm
